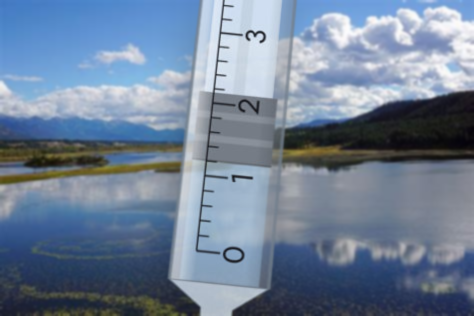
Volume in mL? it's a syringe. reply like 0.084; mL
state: 1.2; mL
